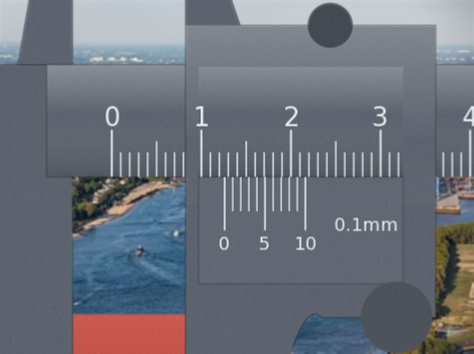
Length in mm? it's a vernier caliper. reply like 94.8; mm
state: 12.6; mm
